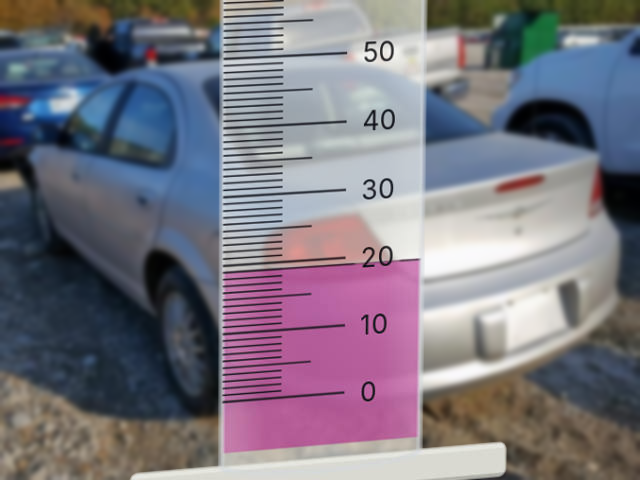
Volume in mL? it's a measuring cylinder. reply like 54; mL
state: 19; mL
